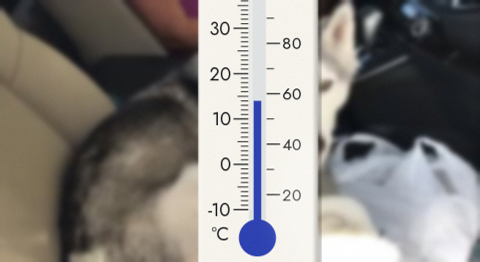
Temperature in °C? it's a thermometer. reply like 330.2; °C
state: 14; °C
